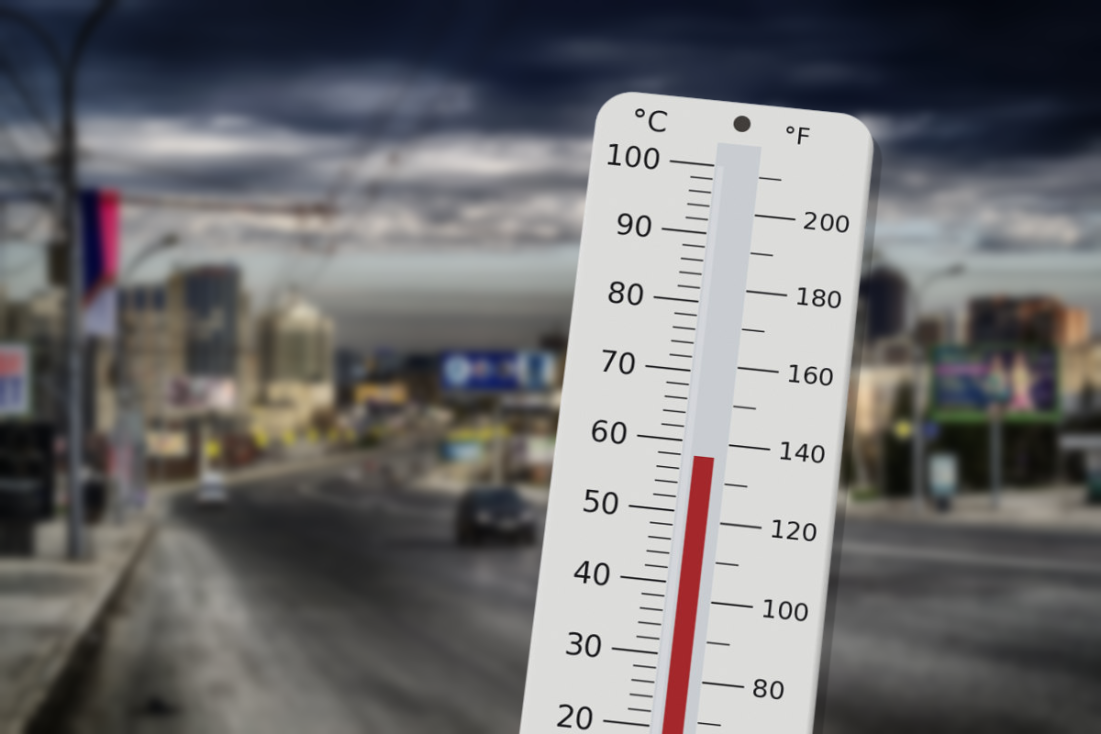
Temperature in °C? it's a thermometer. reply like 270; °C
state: 58; °C
